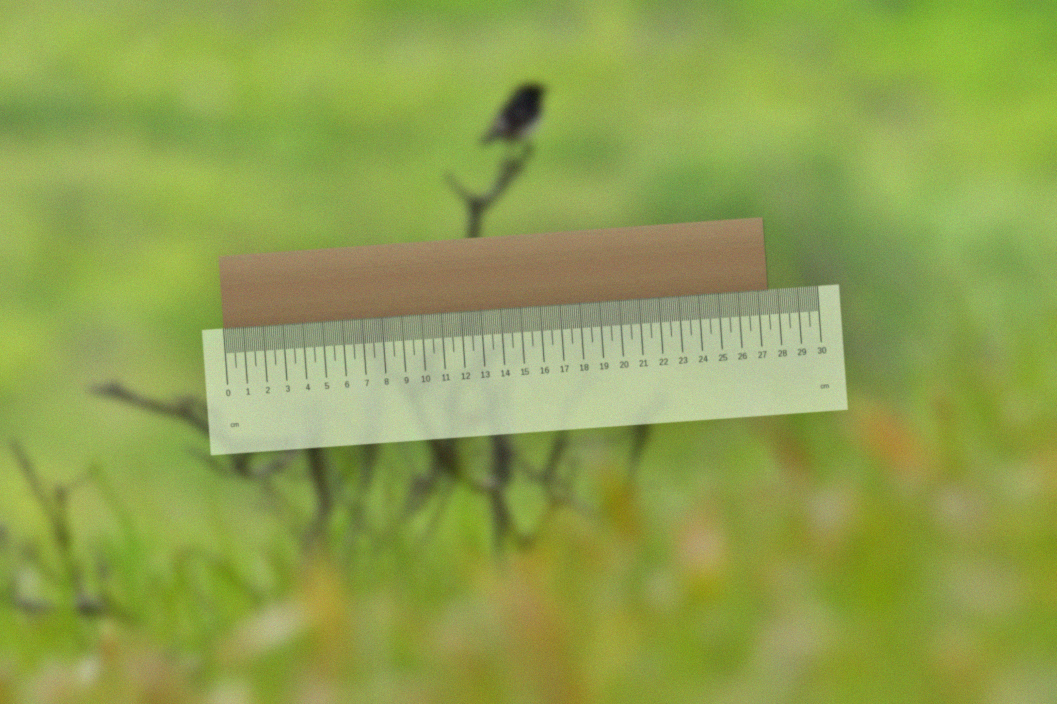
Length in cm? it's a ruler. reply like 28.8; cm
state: 27.5; cm
